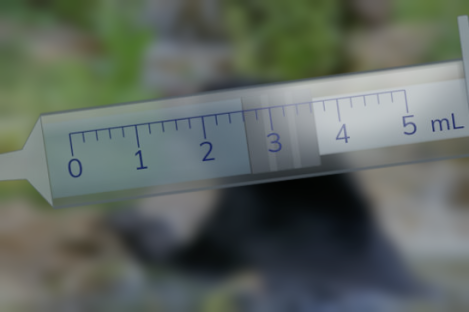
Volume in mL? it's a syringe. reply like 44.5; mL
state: 2.6; mL
